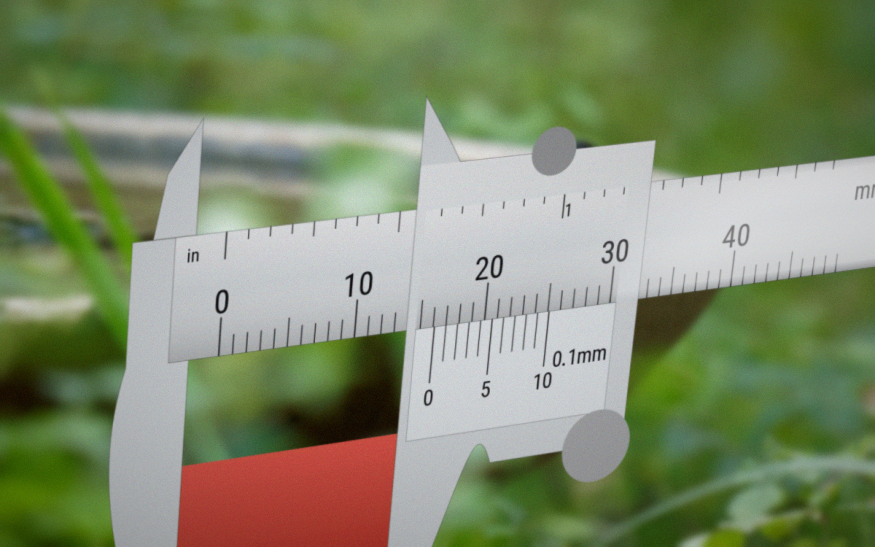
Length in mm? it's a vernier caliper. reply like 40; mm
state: 16.1; mm
